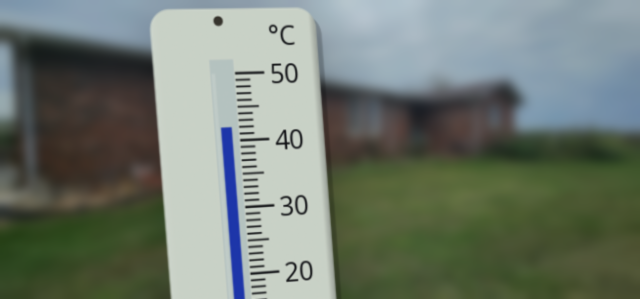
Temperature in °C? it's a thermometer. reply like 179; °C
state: 42; °C
